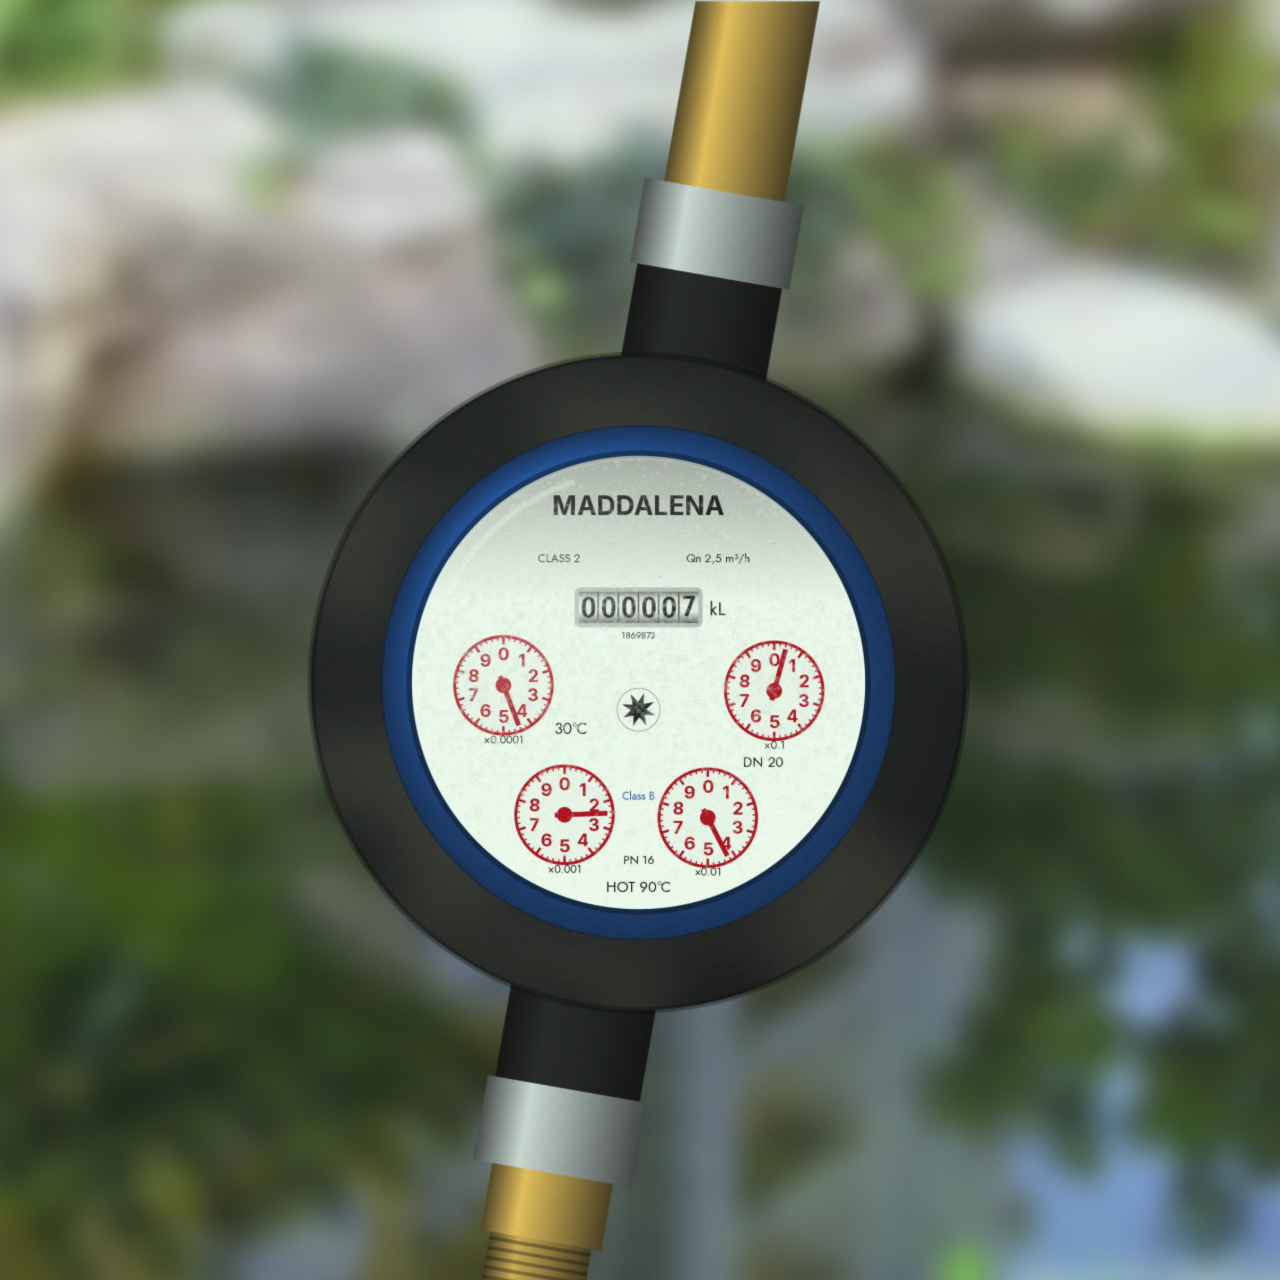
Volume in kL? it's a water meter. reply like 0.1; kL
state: 7.0424; kL
